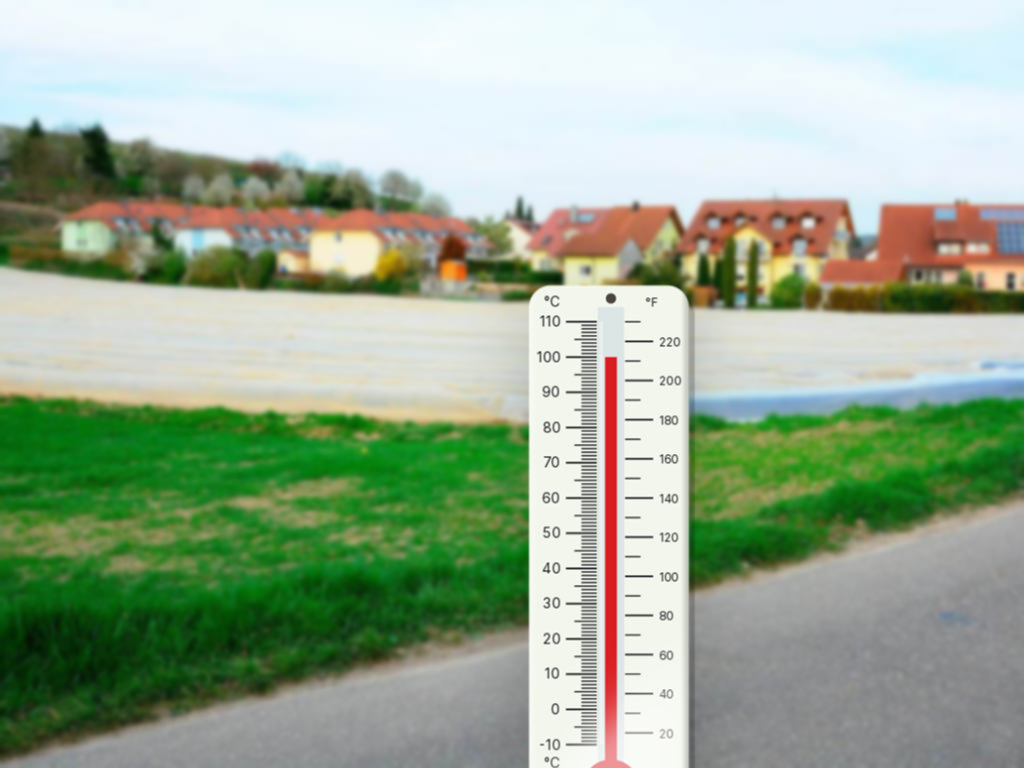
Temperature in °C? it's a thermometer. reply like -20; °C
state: 100; °C
